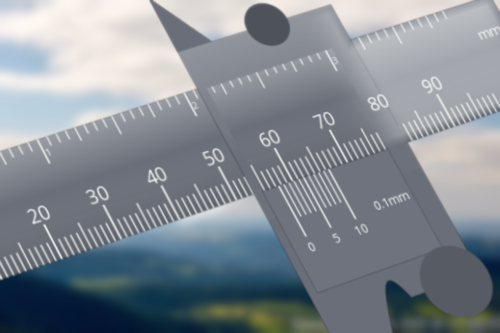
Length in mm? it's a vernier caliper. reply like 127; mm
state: 57.5; mm
